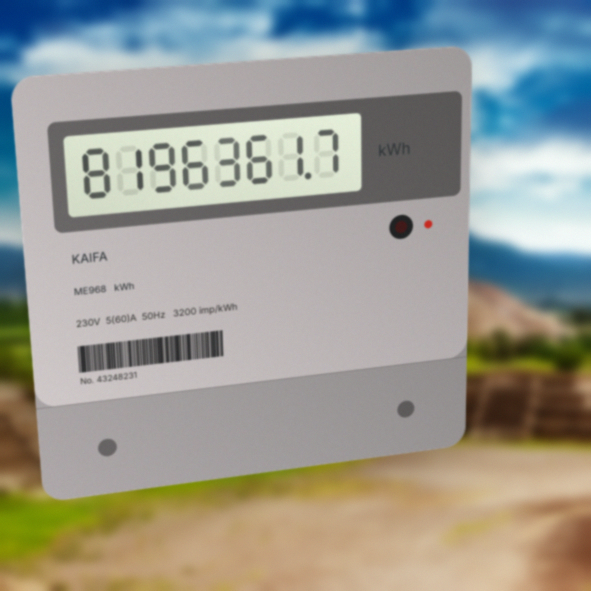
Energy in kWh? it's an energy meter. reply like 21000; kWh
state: 8196361.7; kWh
